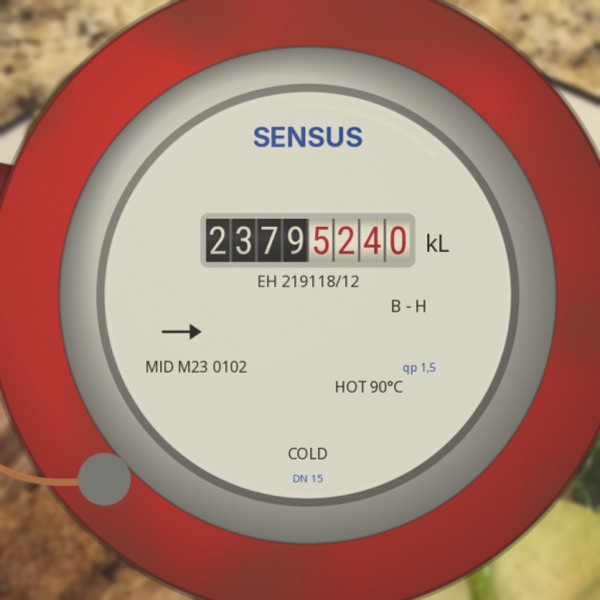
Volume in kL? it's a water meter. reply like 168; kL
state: 2379.5240; kL
